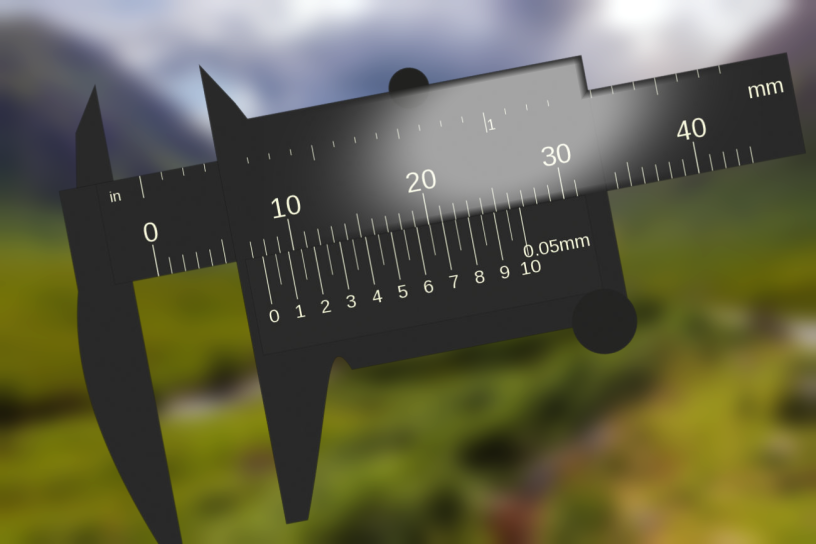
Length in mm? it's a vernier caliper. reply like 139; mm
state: 7.7; mm
